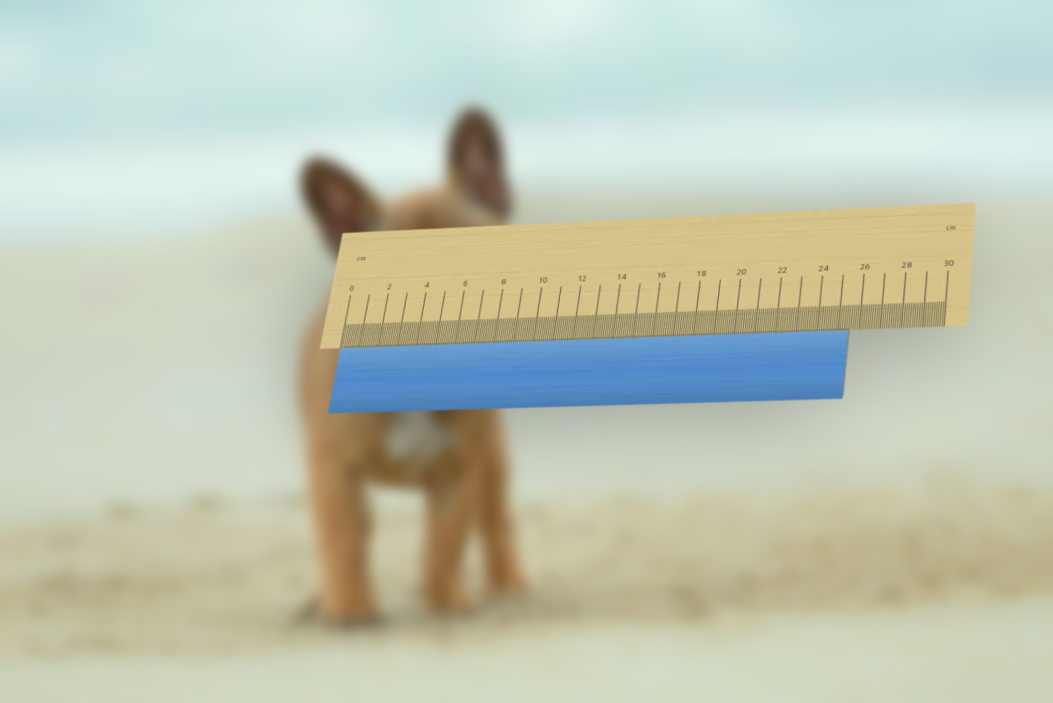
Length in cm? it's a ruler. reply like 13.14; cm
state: 25.5; cm
